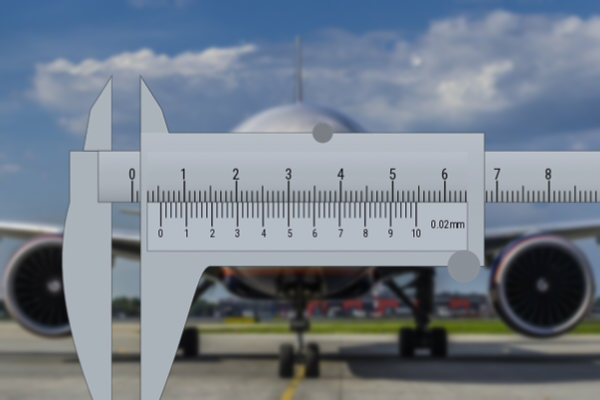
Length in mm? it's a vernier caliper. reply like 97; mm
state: 5.5; mm
